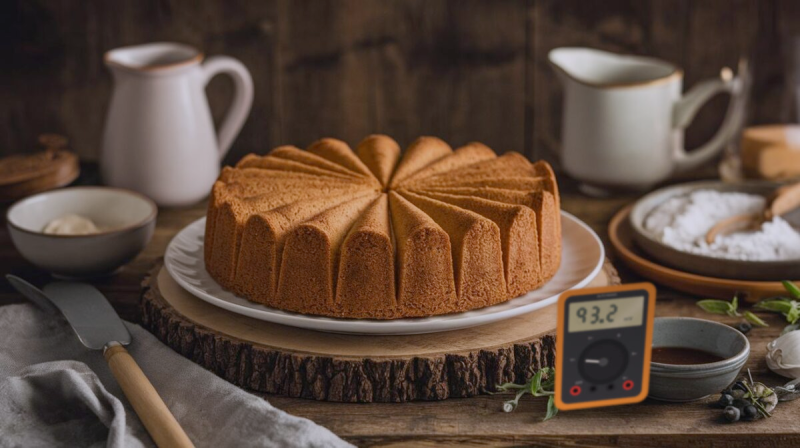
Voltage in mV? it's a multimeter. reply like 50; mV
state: 93.2; mV
